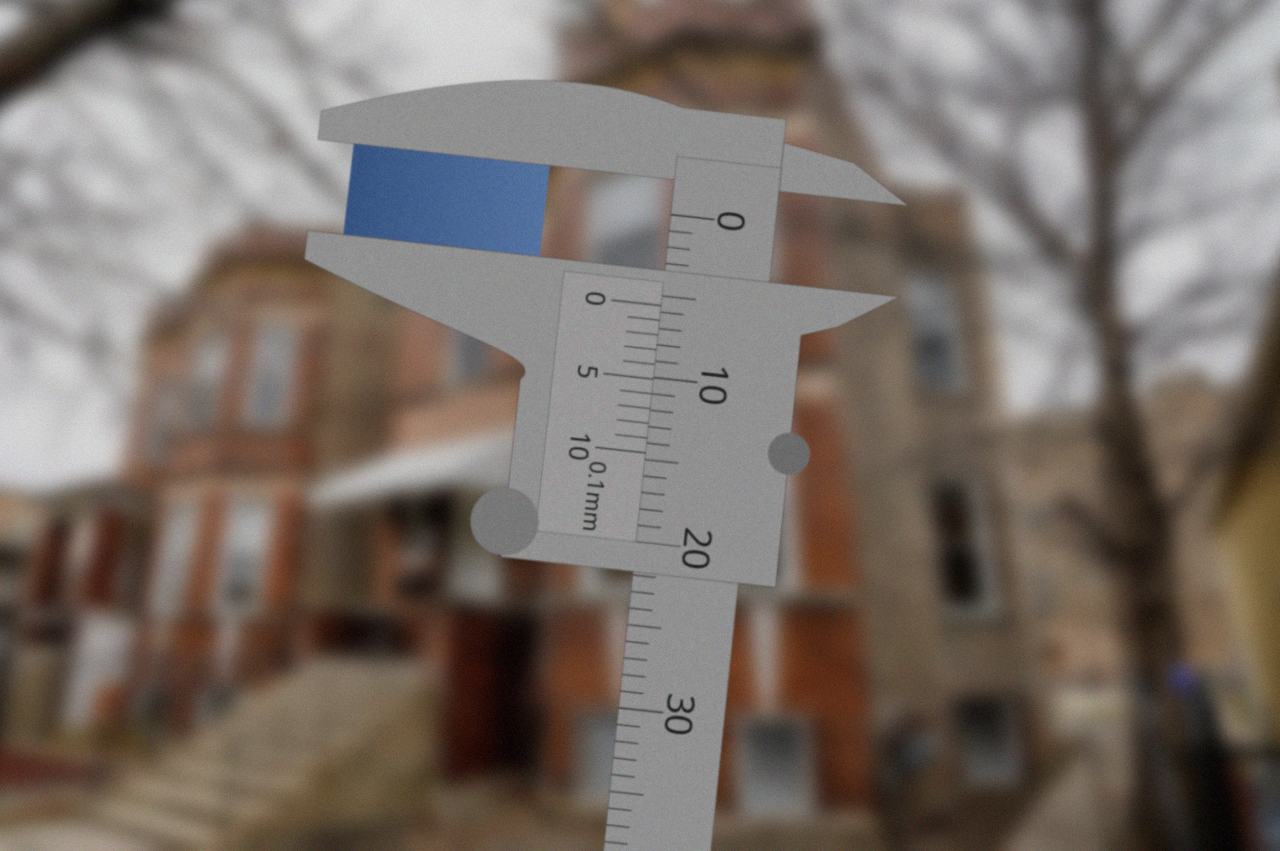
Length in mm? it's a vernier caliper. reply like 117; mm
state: 5.6; mm
